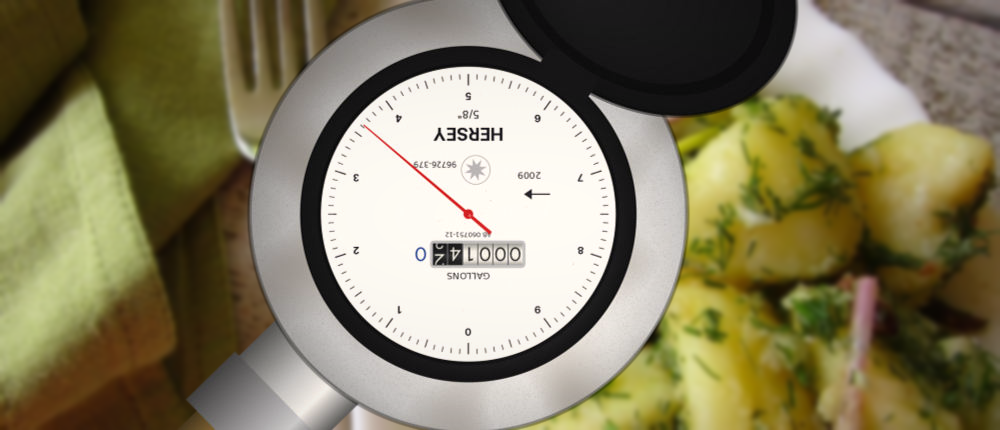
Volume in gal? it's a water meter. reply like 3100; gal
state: 1423.6; gal
